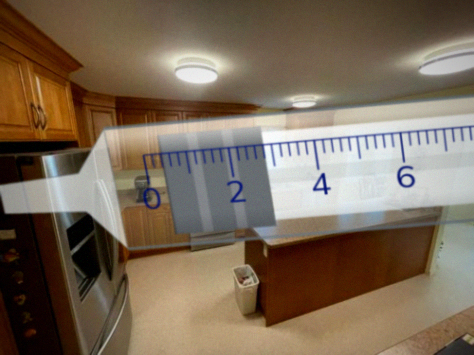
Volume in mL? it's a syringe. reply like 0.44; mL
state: 0.4; mL
